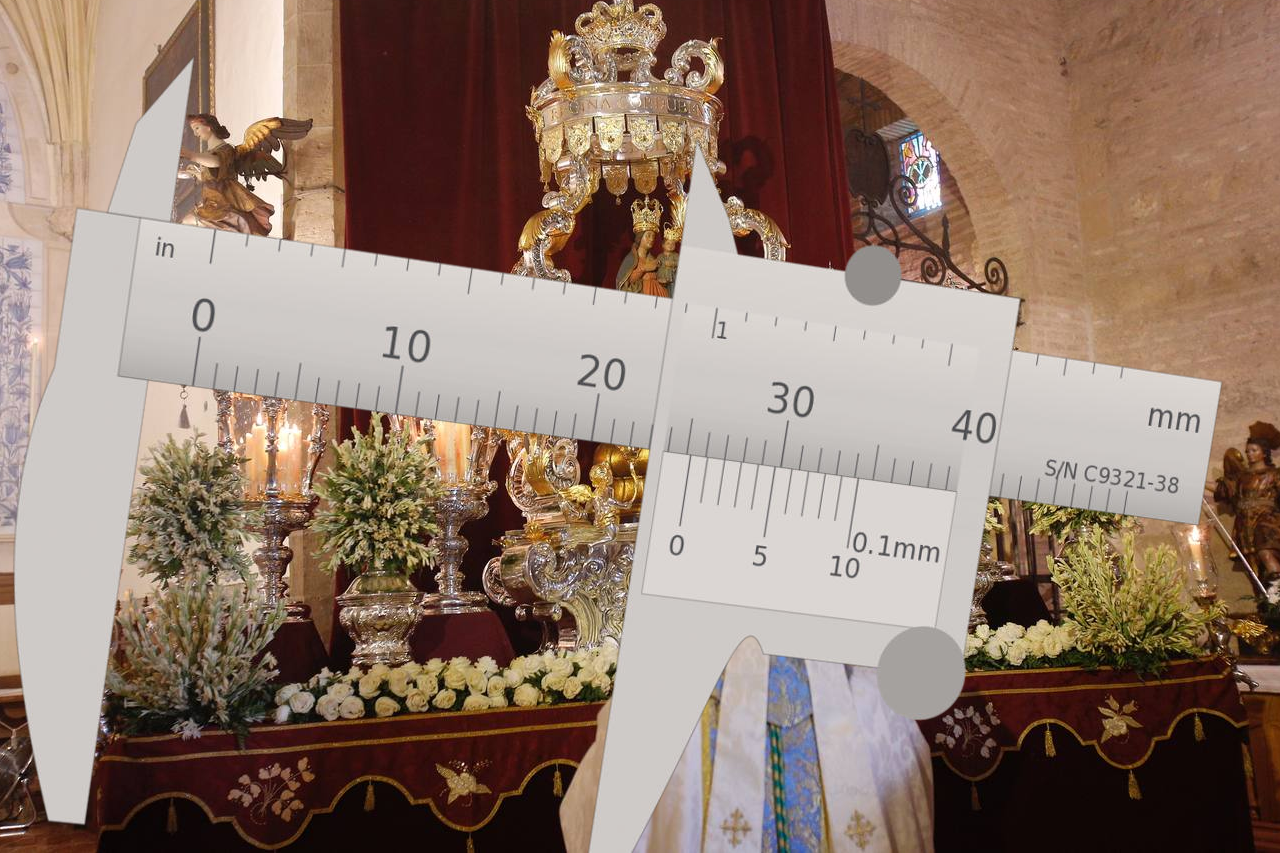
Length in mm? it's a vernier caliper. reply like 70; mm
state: 25.2; mm
